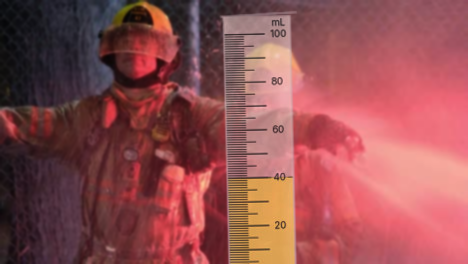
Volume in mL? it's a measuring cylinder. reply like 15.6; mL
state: 40; mL
